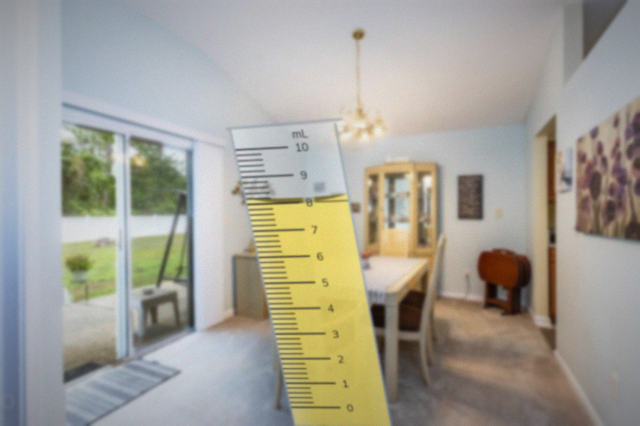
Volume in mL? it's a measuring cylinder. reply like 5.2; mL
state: 8; mL
